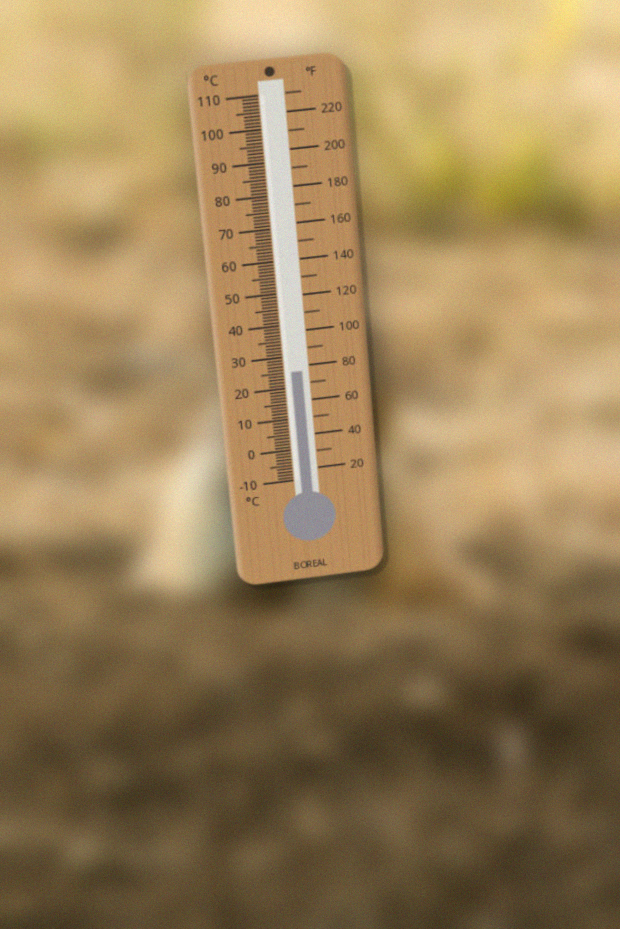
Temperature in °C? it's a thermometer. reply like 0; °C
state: 25; °C
